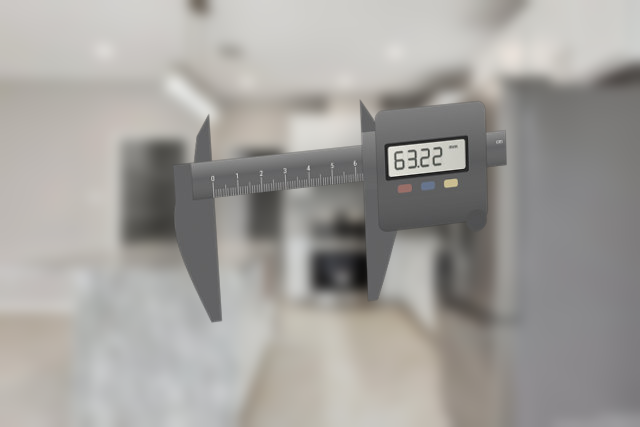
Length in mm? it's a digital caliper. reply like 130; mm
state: 63.22; mm
